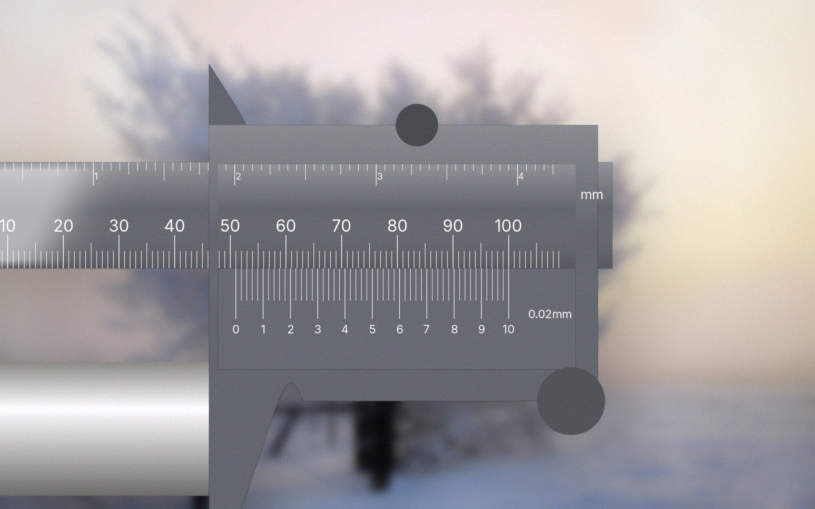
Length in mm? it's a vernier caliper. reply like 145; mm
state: 51.0; mm
